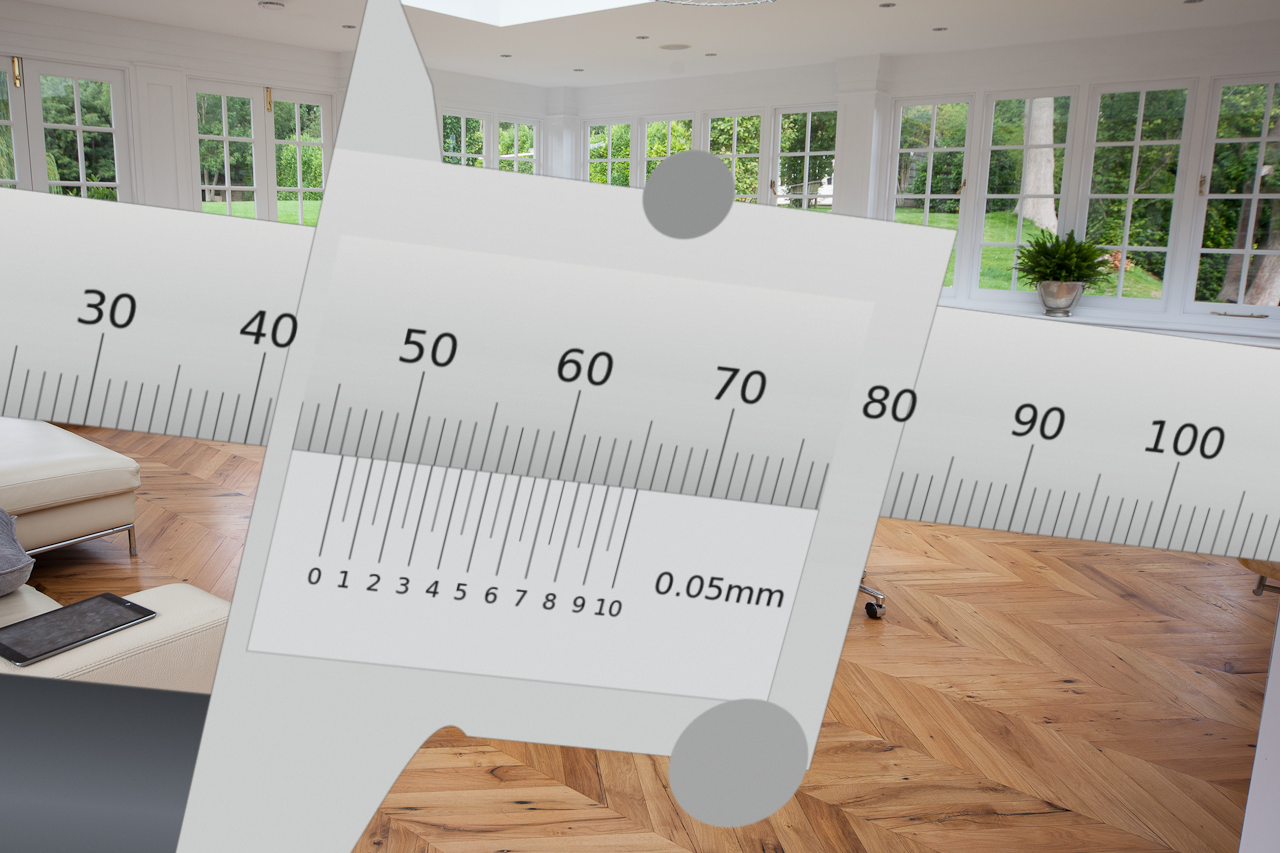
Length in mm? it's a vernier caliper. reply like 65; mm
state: 46.2; mm
